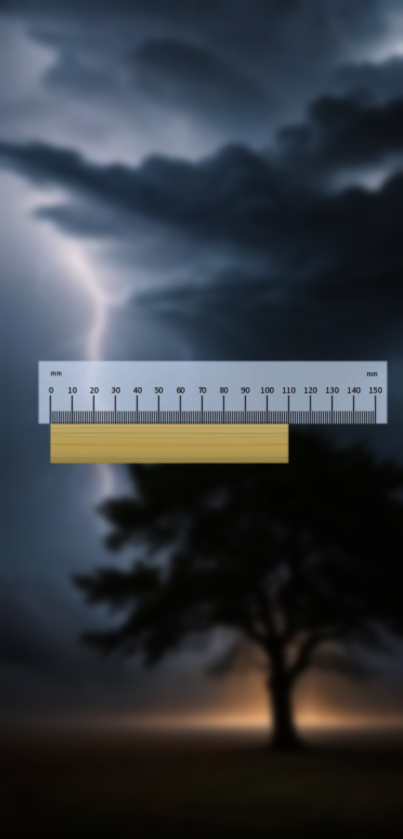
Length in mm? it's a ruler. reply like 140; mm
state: 110; mm
